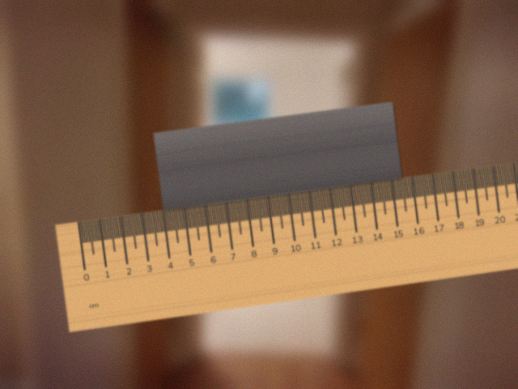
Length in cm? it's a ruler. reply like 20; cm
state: 11.5; cm
